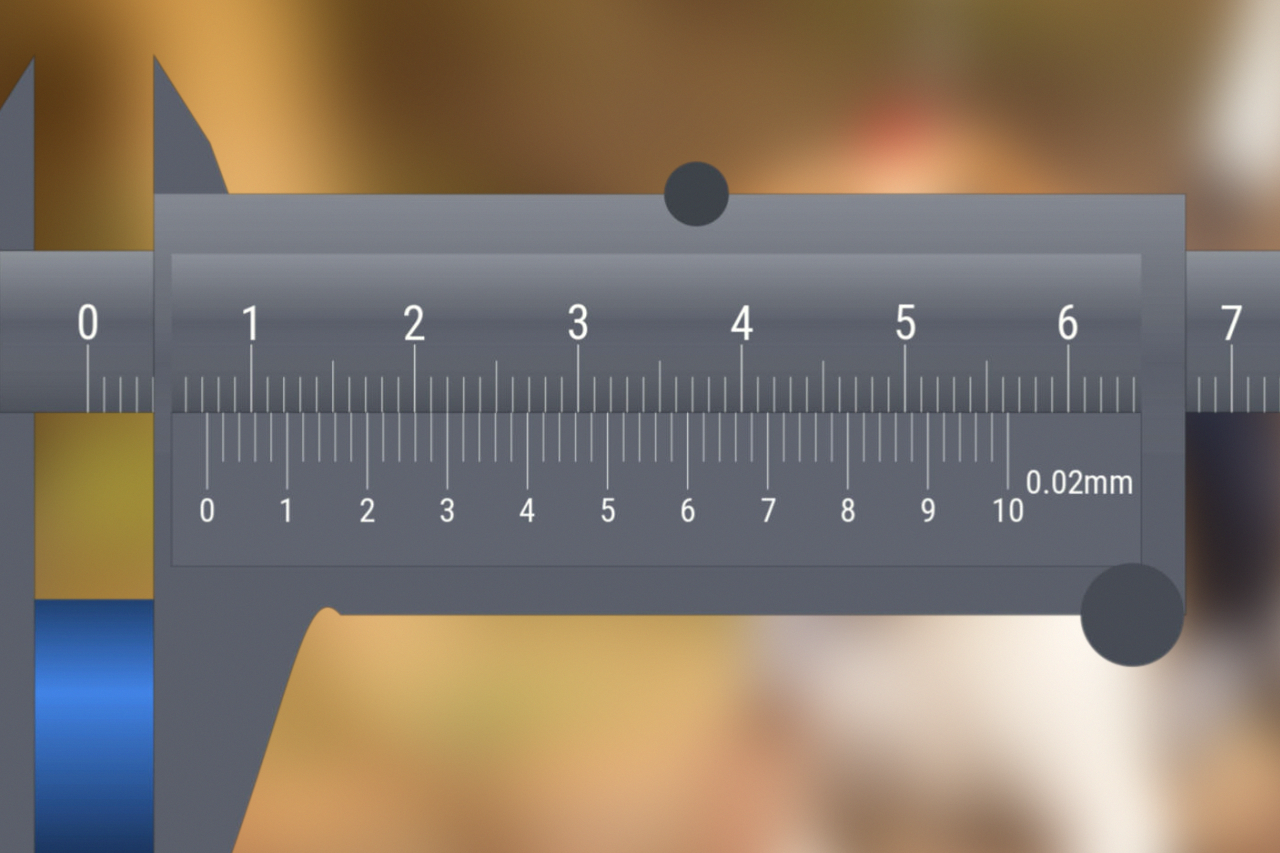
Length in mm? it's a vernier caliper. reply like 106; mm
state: 7.3; mm
